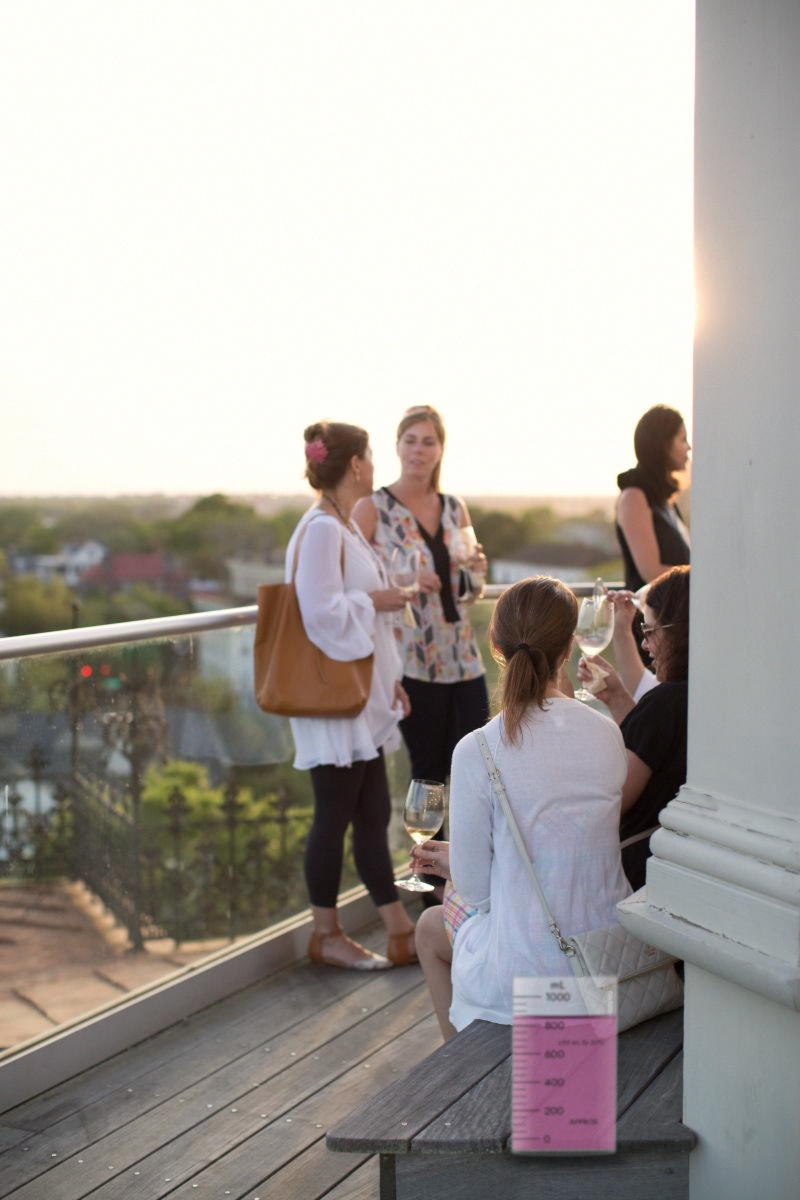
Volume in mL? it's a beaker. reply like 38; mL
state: 850; mL
